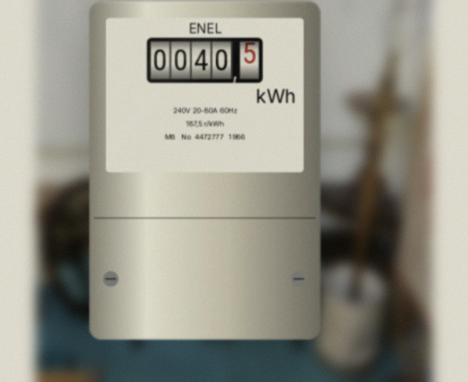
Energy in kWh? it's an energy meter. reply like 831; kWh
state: 40.5; kWh
